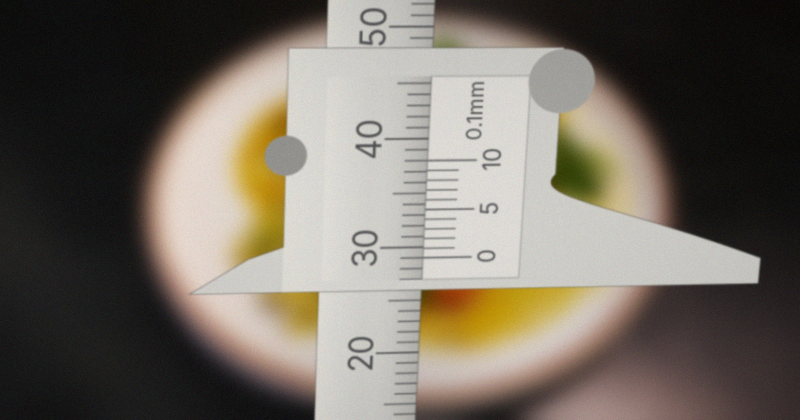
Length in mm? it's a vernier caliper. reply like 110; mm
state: 29.0; mm
